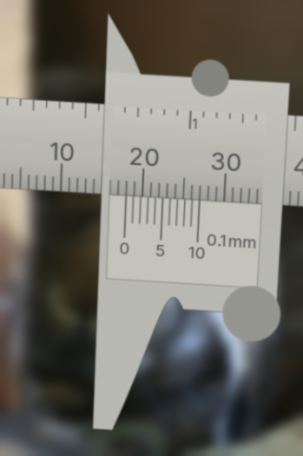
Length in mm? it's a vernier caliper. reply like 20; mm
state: 18.0; mm
